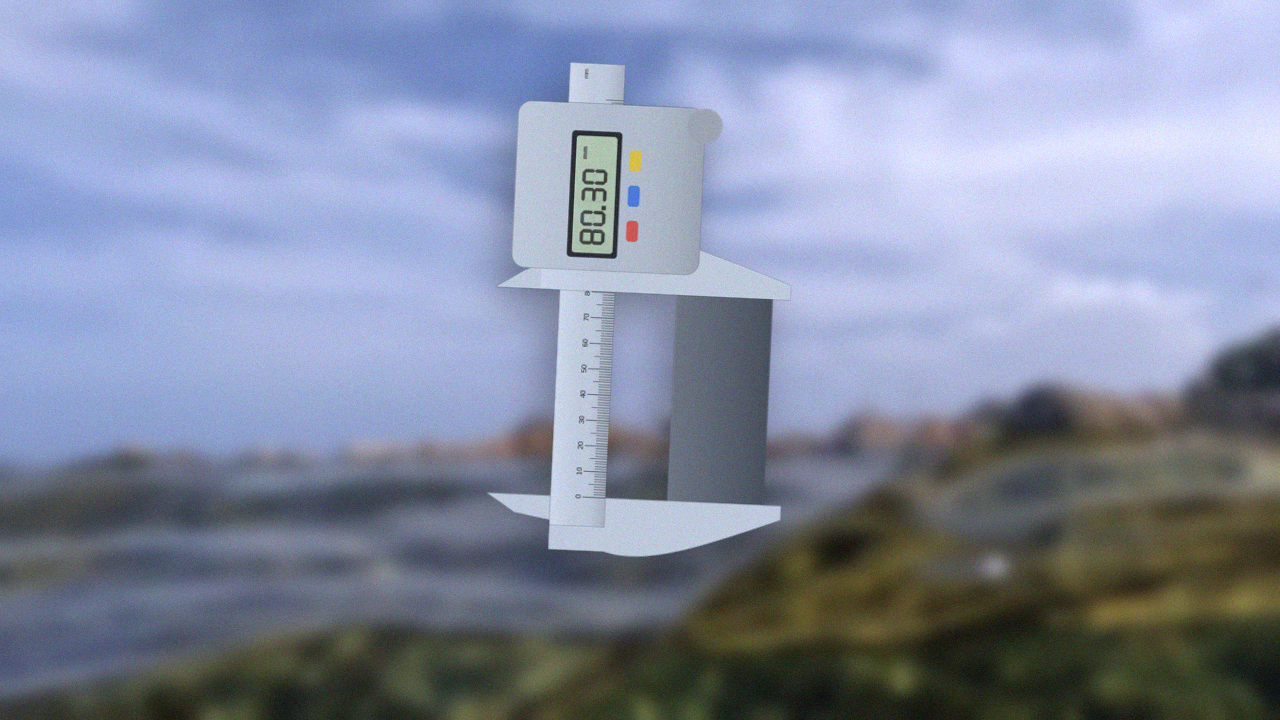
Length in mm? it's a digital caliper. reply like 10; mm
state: 80.30; mm
